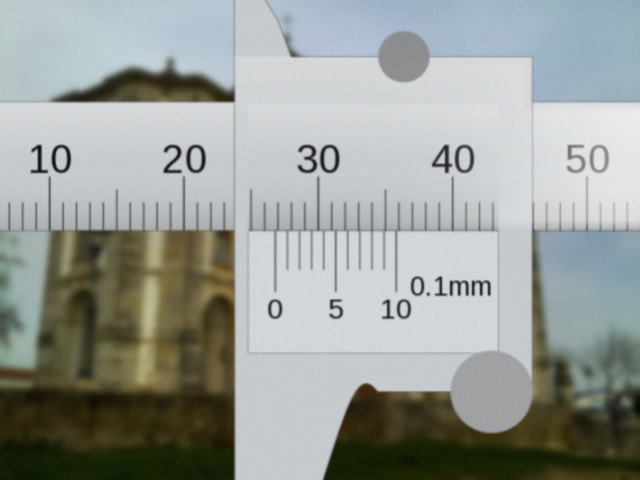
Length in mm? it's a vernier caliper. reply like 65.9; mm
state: 26.8; mm
